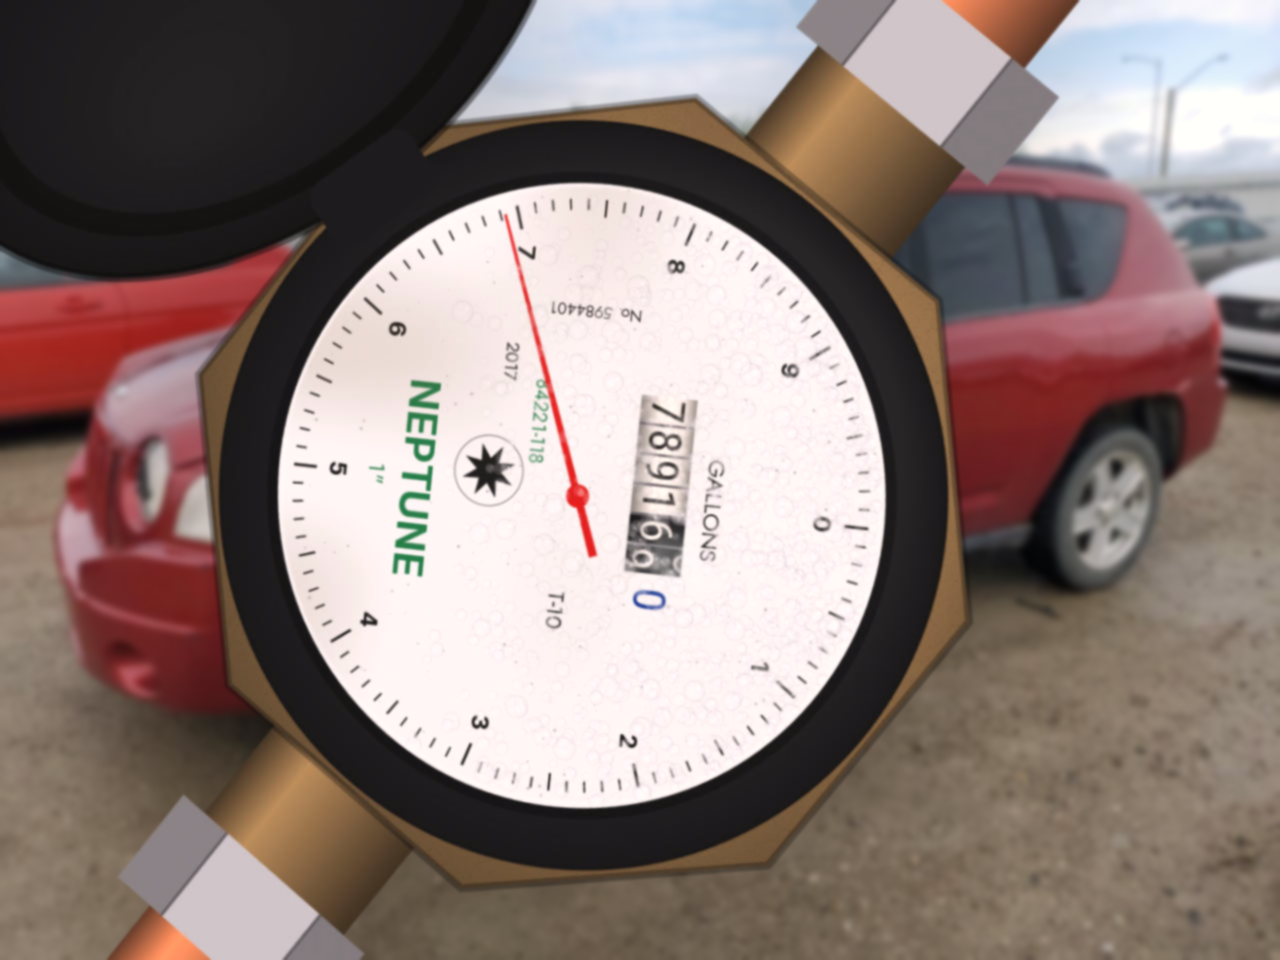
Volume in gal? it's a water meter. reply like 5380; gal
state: 7891686.9; gal
